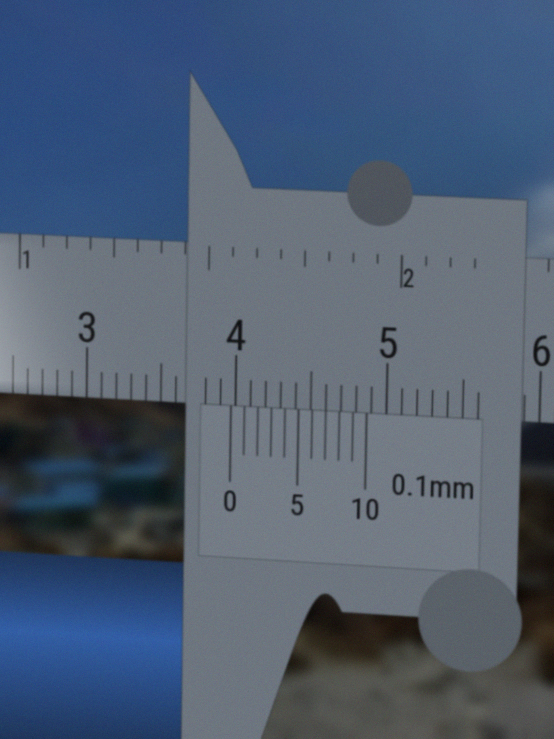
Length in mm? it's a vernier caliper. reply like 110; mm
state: 39.7; mm
